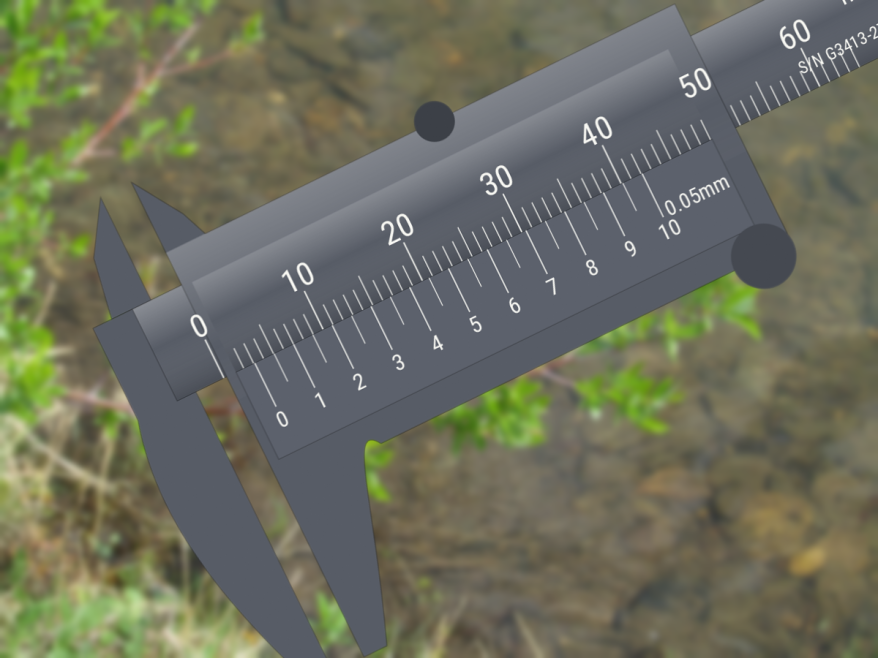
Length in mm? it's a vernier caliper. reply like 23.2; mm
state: 3.1; mm
